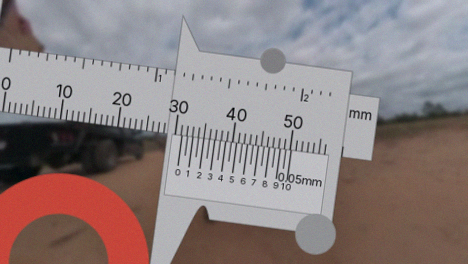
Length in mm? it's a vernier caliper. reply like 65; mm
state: 31.2; mm
